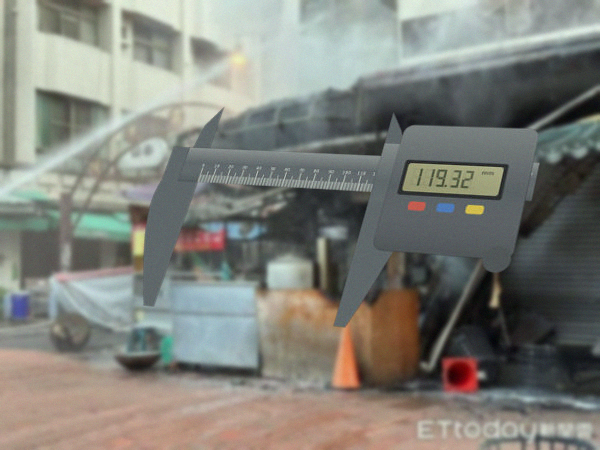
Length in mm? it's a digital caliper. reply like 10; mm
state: 119.32; mm
